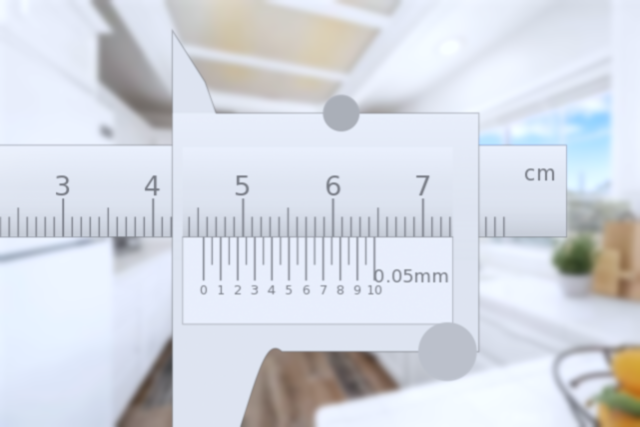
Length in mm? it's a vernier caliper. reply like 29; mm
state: 45.6; mm
